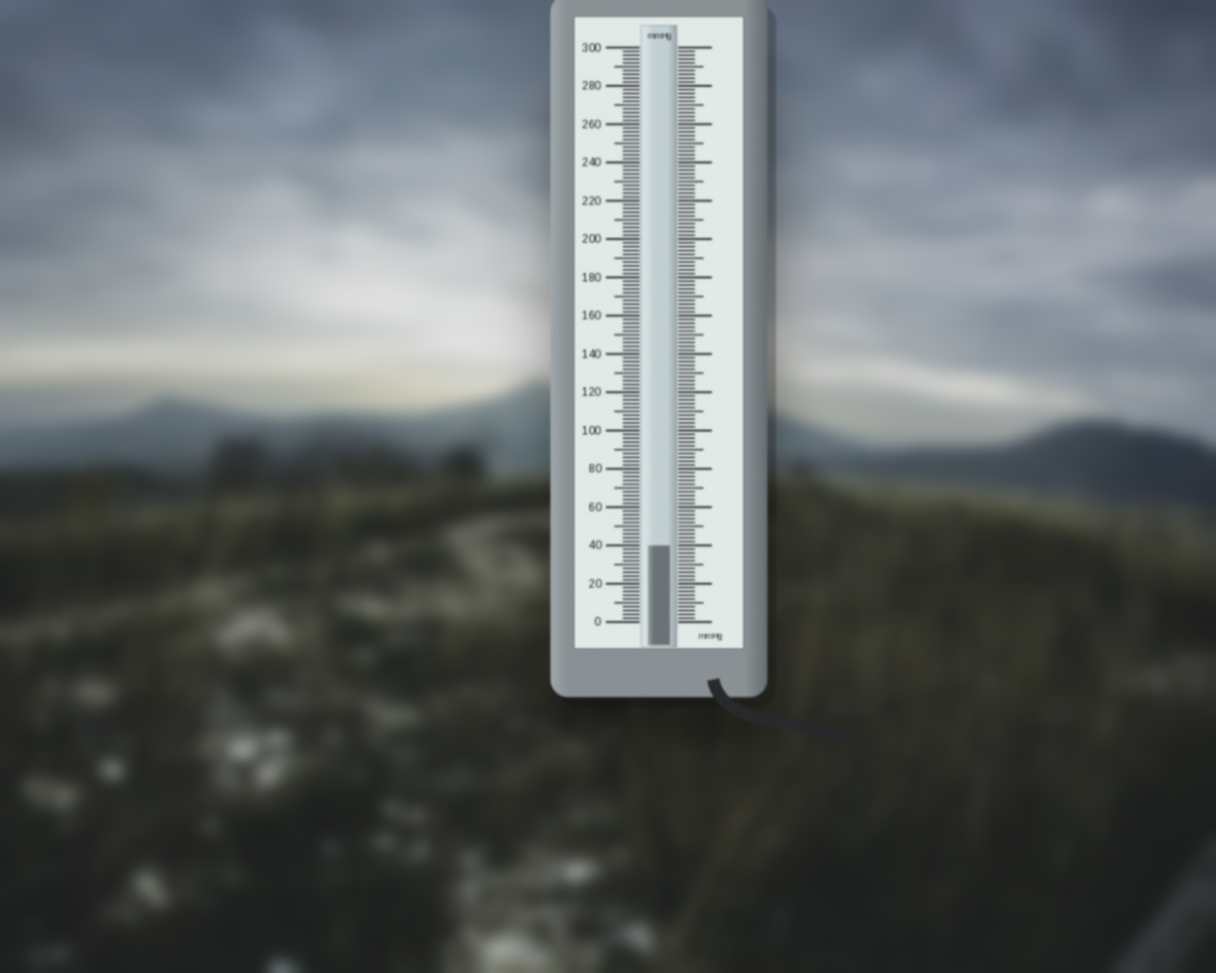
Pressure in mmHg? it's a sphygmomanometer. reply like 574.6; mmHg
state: 40; mmHg
